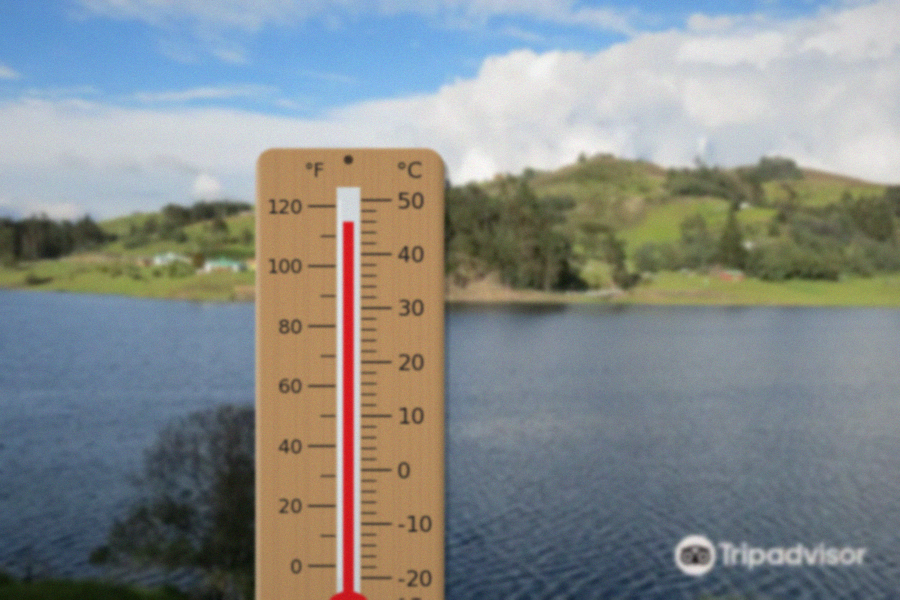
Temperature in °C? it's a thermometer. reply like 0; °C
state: 46; °C
